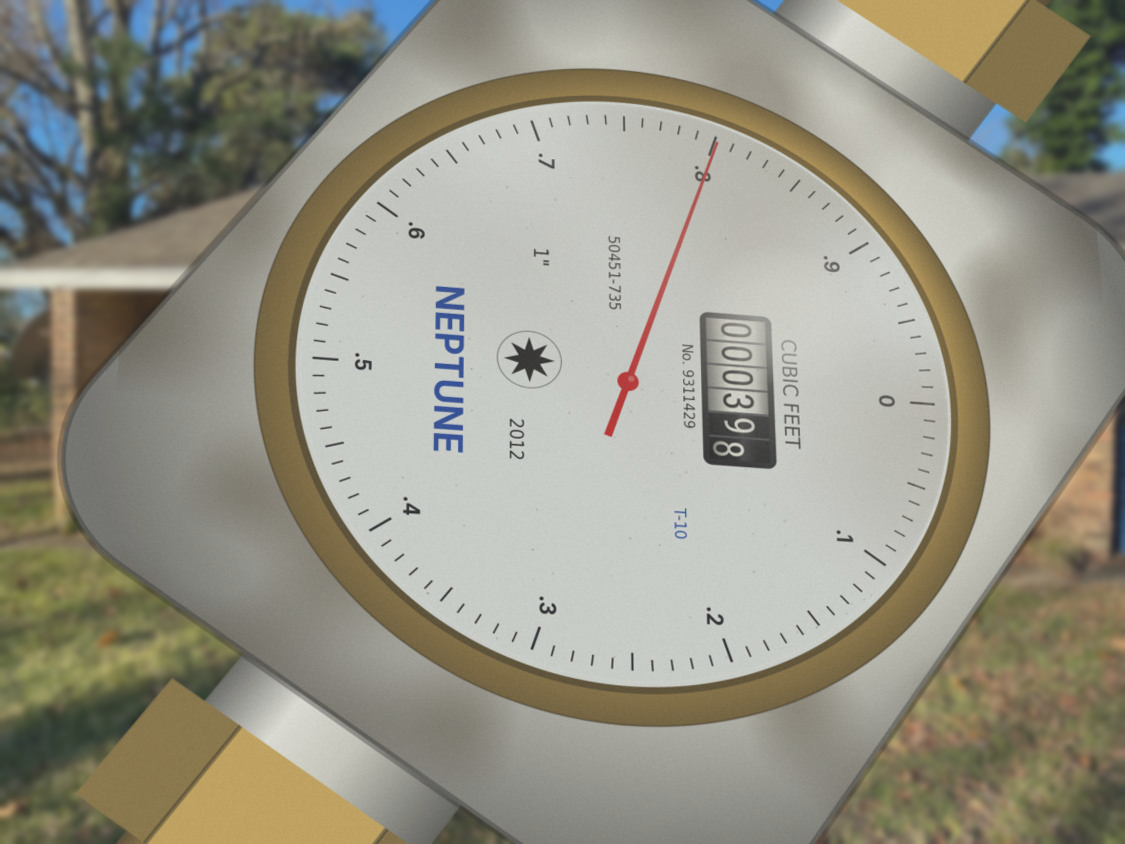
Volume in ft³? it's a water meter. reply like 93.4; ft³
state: 397.80; ft³
